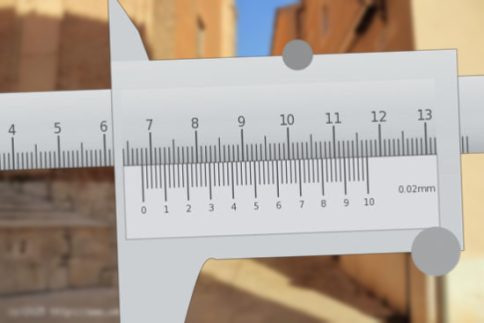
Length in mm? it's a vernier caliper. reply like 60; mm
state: 68.0; mm
